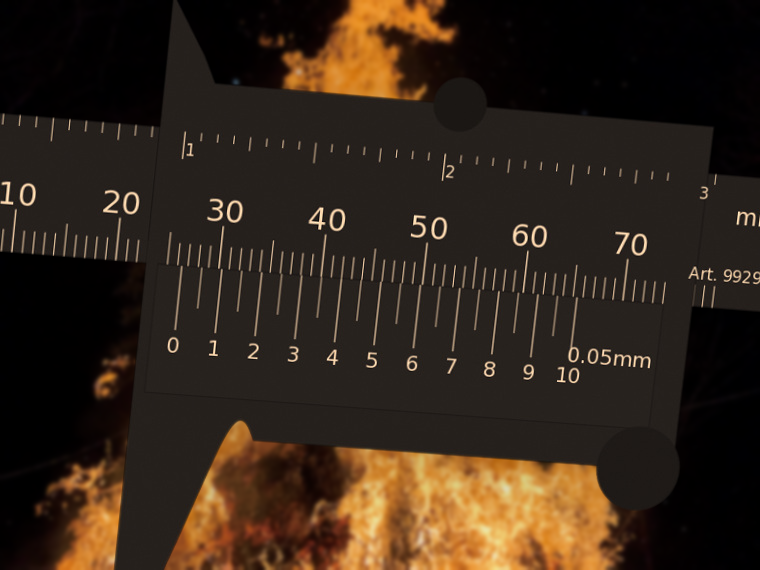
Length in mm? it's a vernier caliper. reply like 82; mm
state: 26.4; mm
